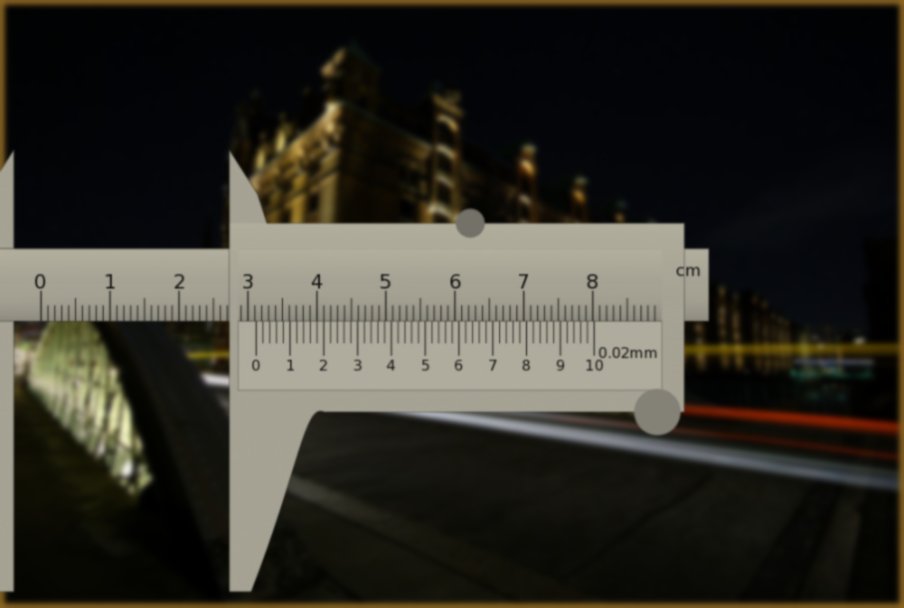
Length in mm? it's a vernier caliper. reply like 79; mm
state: 31.2; mm
